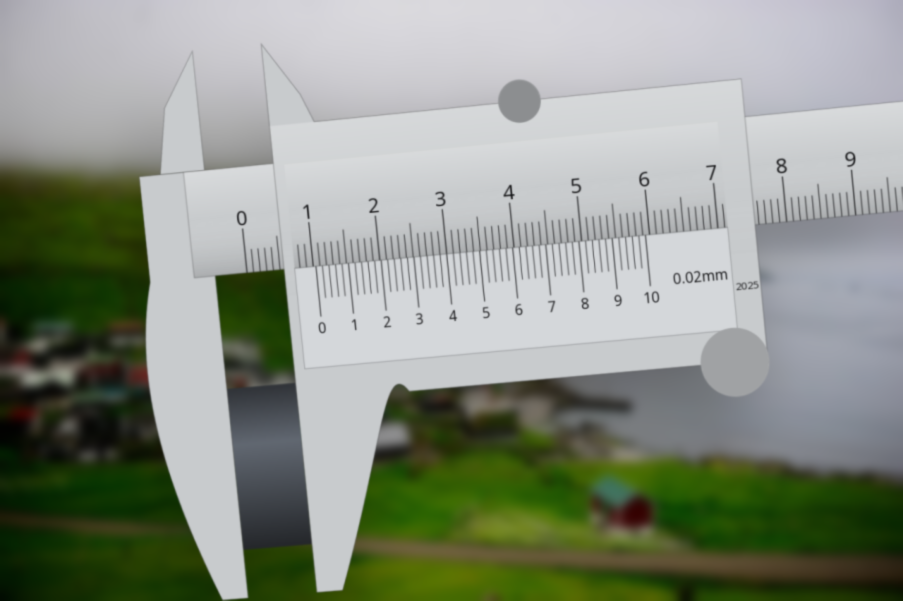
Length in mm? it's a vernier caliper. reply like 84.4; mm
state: 10.4; mm
